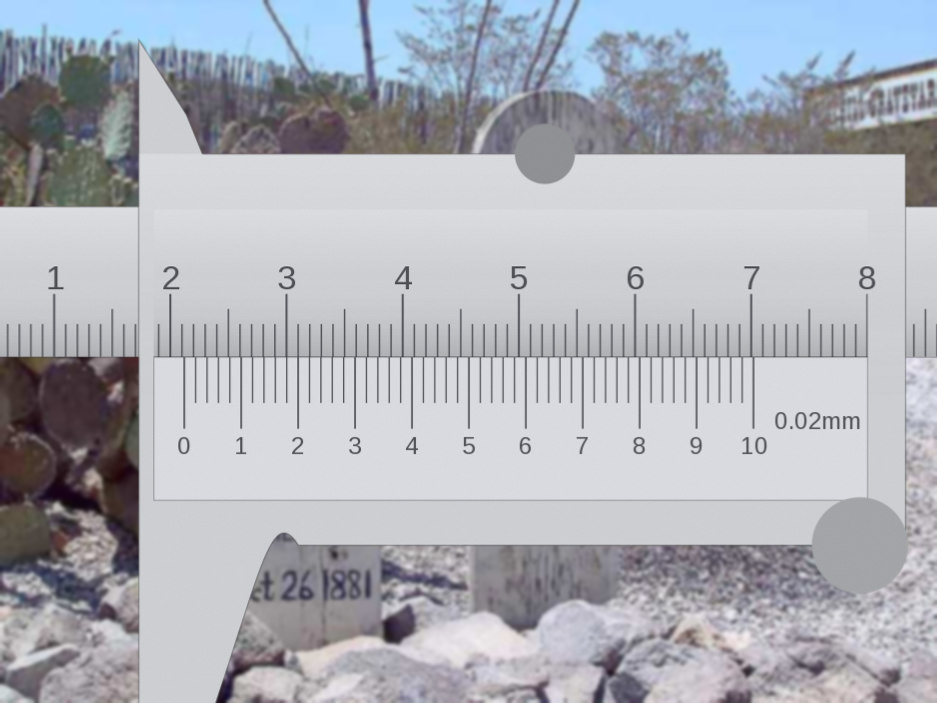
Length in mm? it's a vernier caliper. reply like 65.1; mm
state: 21.2; mm
